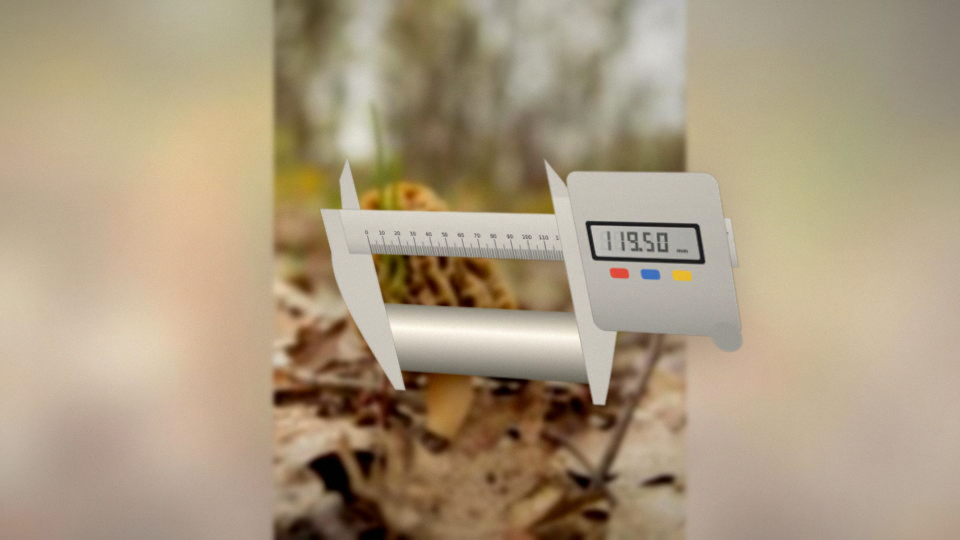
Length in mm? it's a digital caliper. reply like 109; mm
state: 119.50; mm
